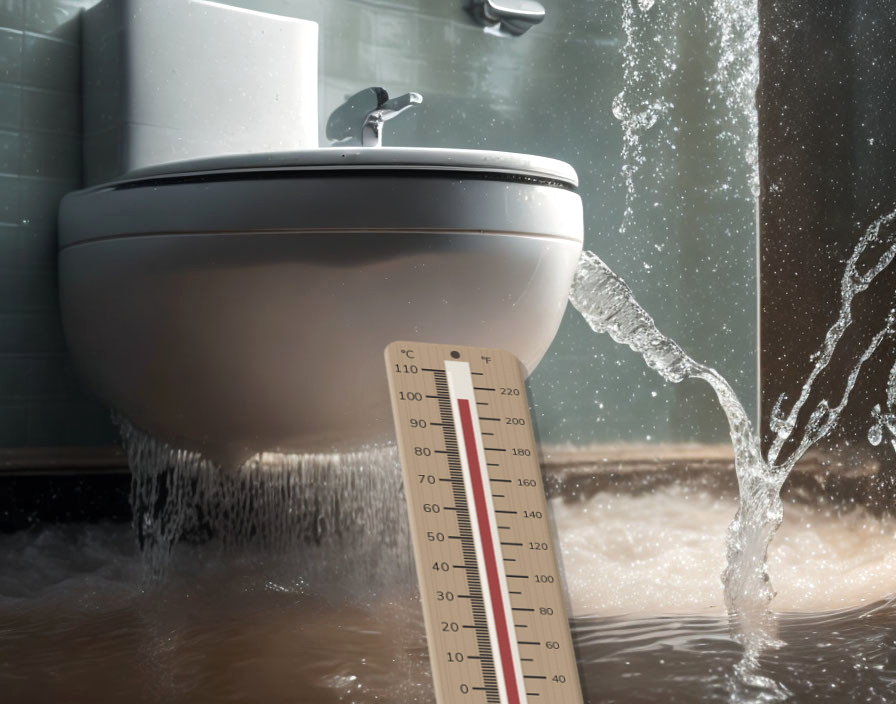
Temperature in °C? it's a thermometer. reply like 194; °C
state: 100; °C
